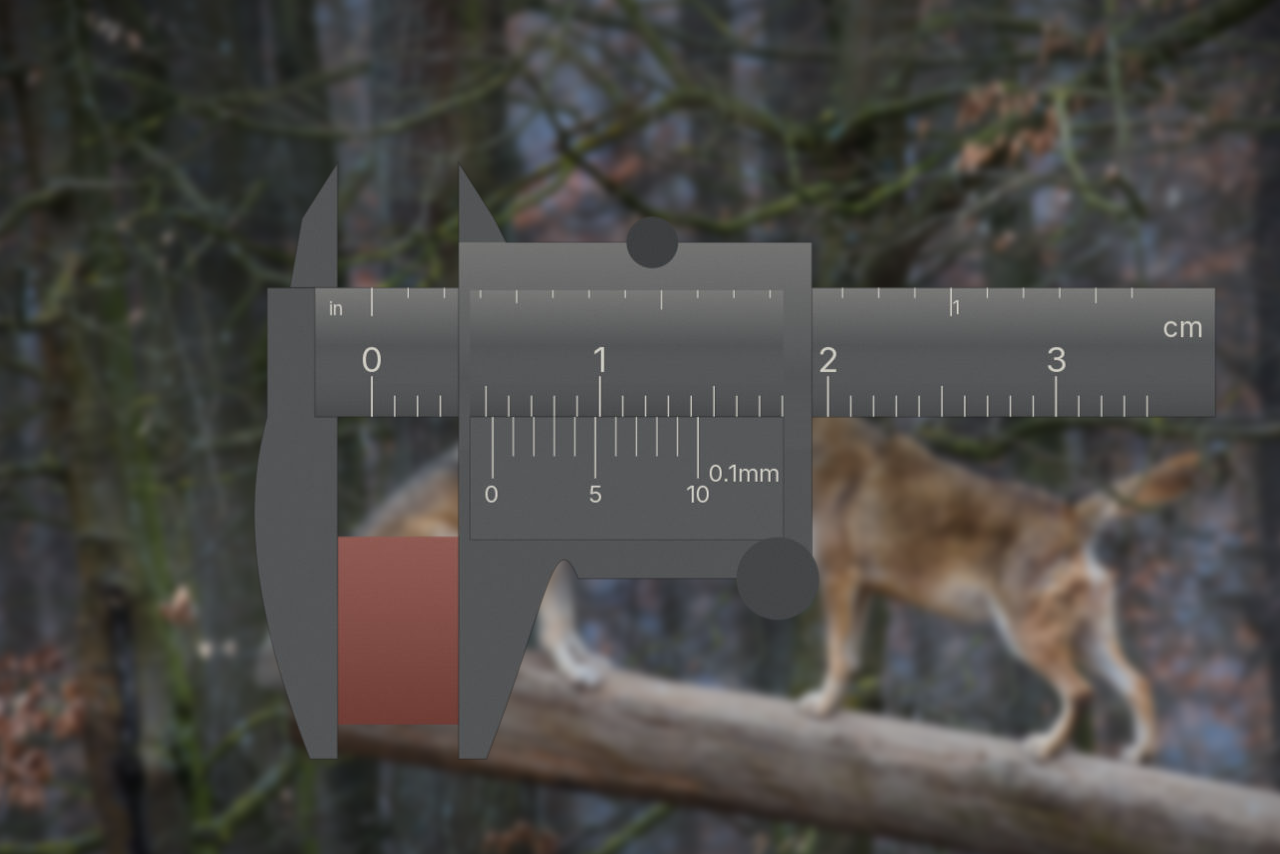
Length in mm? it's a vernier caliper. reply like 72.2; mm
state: 5.3; mm
